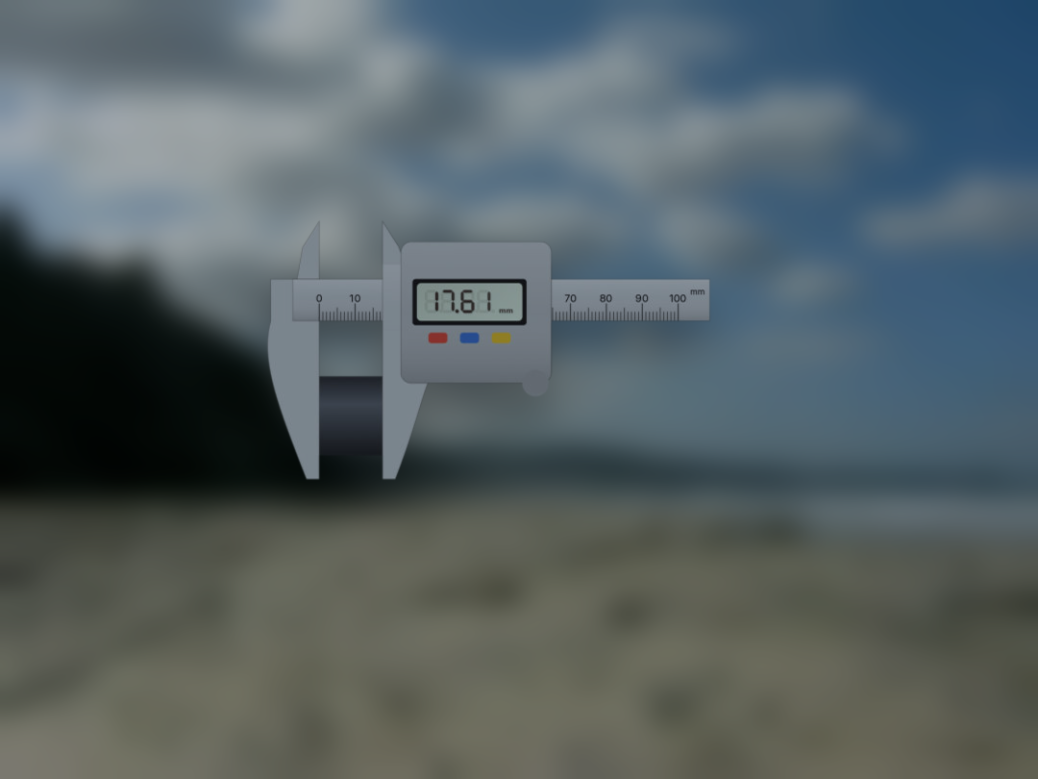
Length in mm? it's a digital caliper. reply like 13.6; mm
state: 17.61; mm
